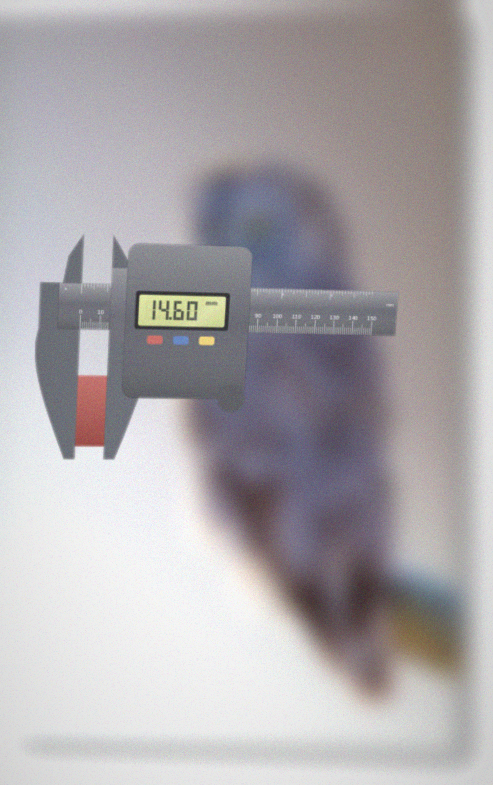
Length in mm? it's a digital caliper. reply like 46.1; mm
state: 14.60; mm
